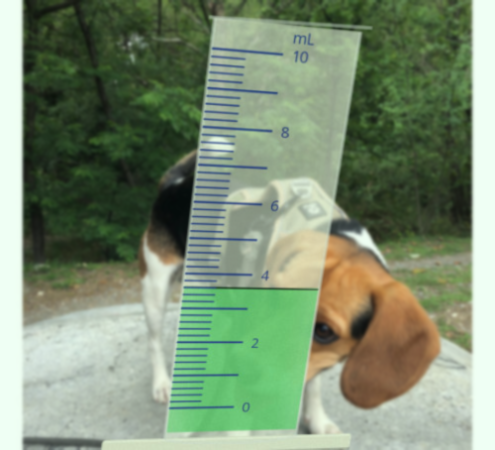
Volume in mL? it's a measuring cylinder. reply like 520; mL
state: 3.6; mL
